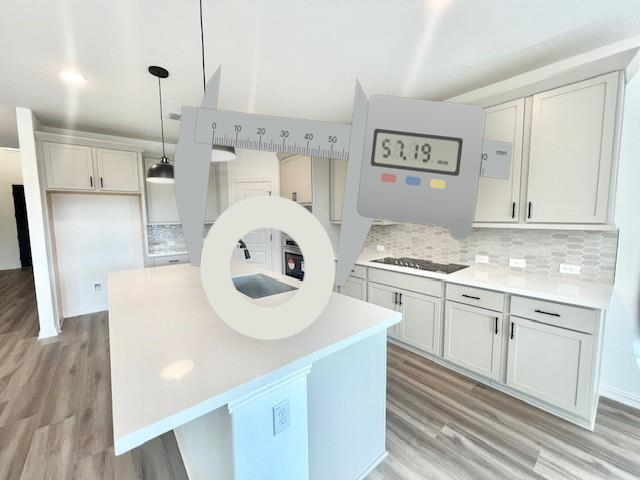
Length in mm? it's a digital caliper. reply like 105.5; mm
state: 57.19; mm
